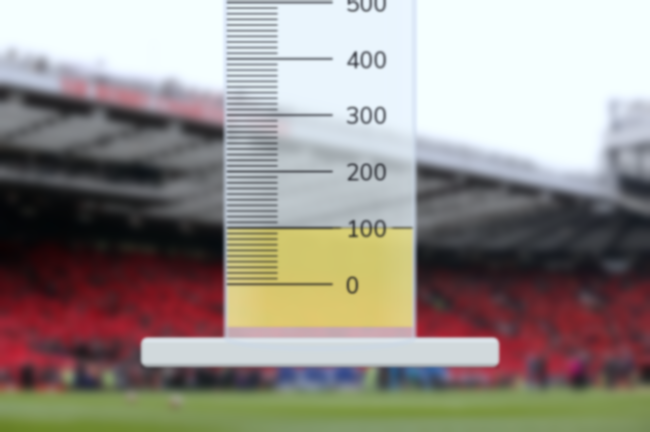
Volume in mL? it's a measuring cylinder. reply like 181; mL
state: 100; mL
